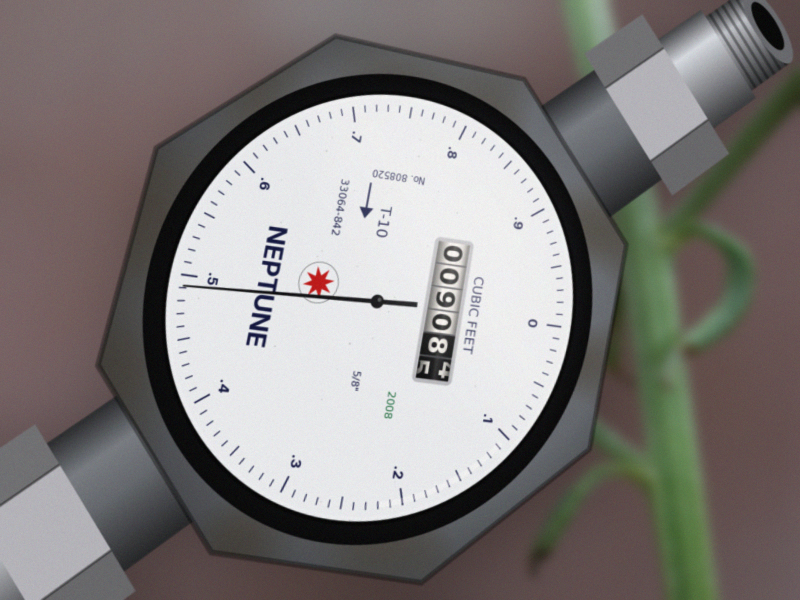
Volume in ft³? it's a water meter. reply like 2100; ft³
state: 9084.49; ft³
